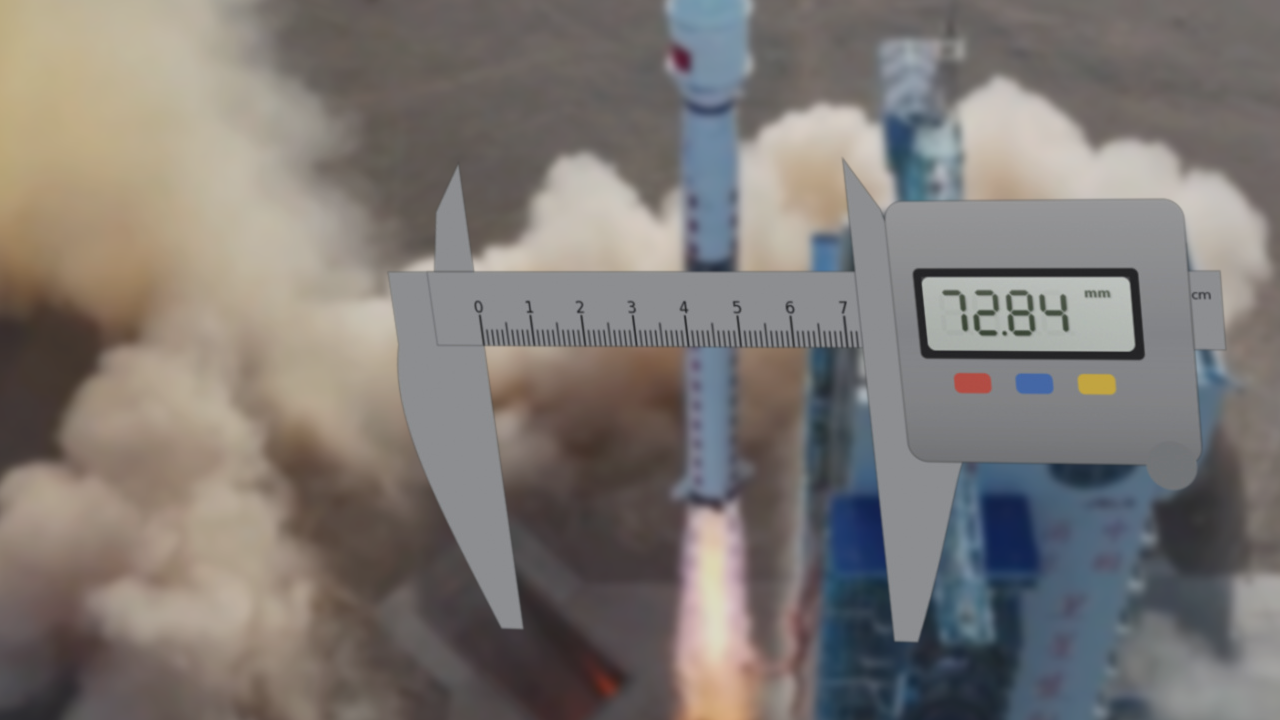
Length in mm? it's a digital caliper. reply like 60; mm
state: 72.84; mm
